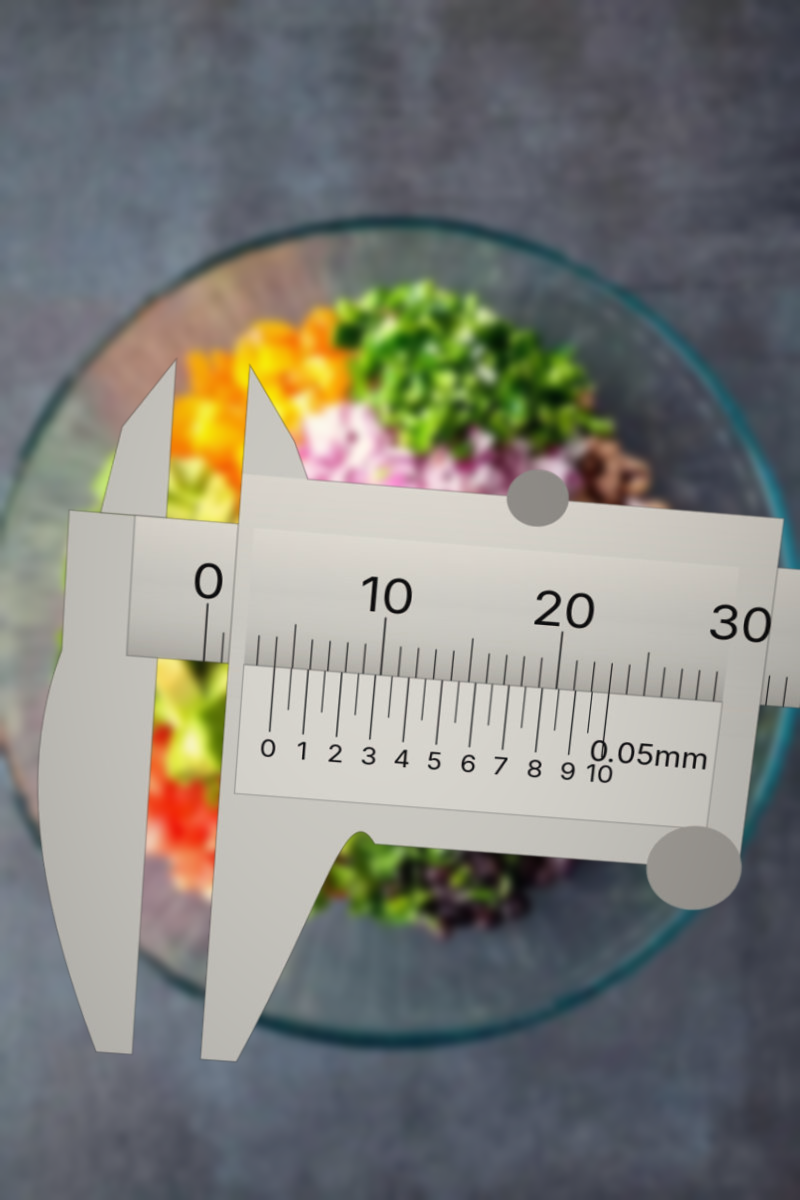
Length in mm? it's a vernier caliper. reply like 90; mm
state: 4.0; mm
